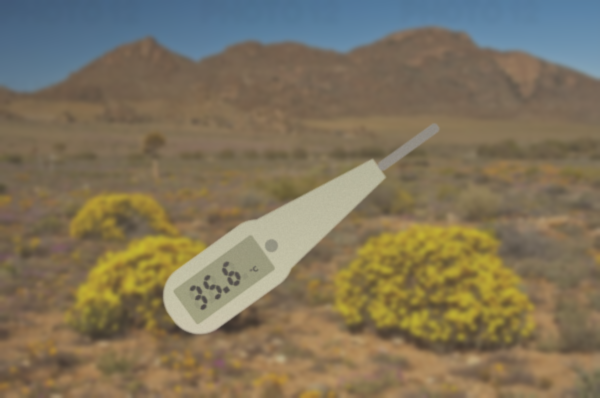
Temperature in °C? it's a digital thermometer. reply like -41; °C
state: 35.6; °C
